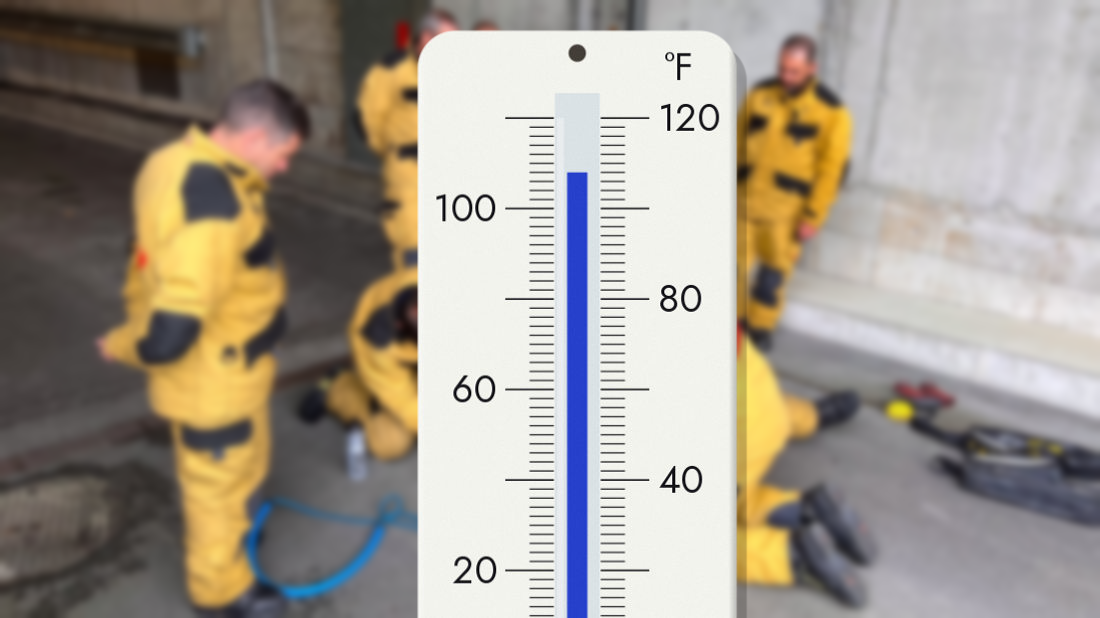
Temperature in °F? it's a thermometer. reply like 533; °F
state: 108; °F
